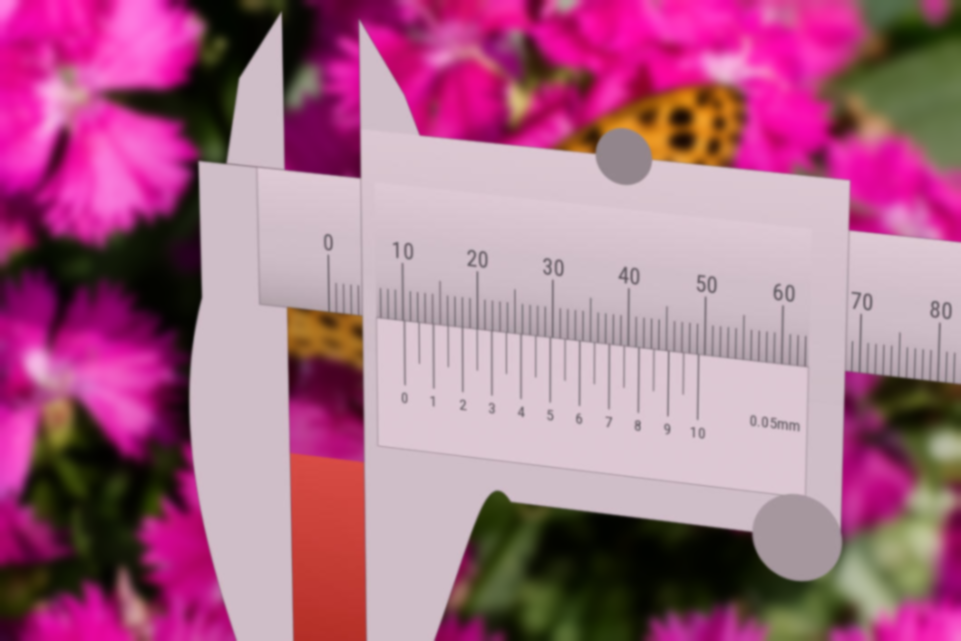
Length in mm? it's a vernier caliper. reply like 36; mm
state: 10.2; mm
